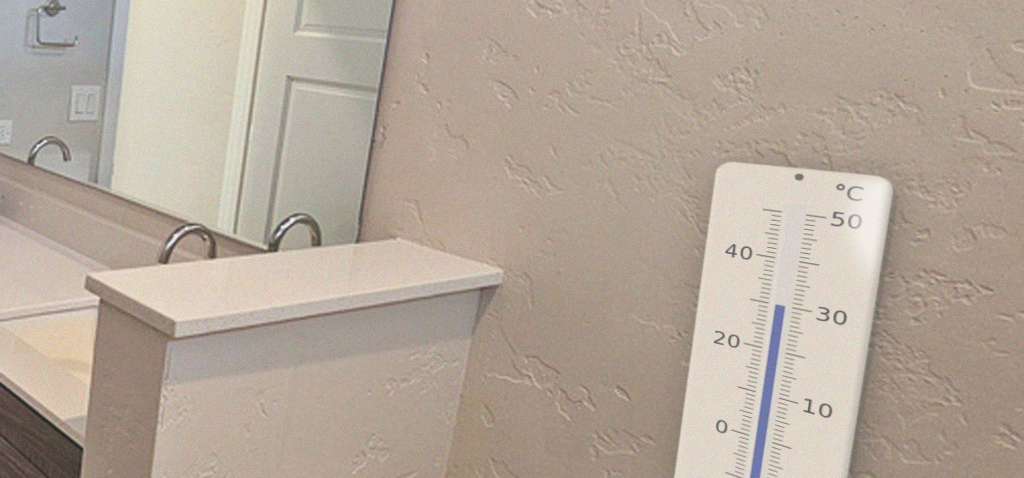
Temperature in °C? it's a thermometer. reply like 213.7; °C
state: 30; °C
